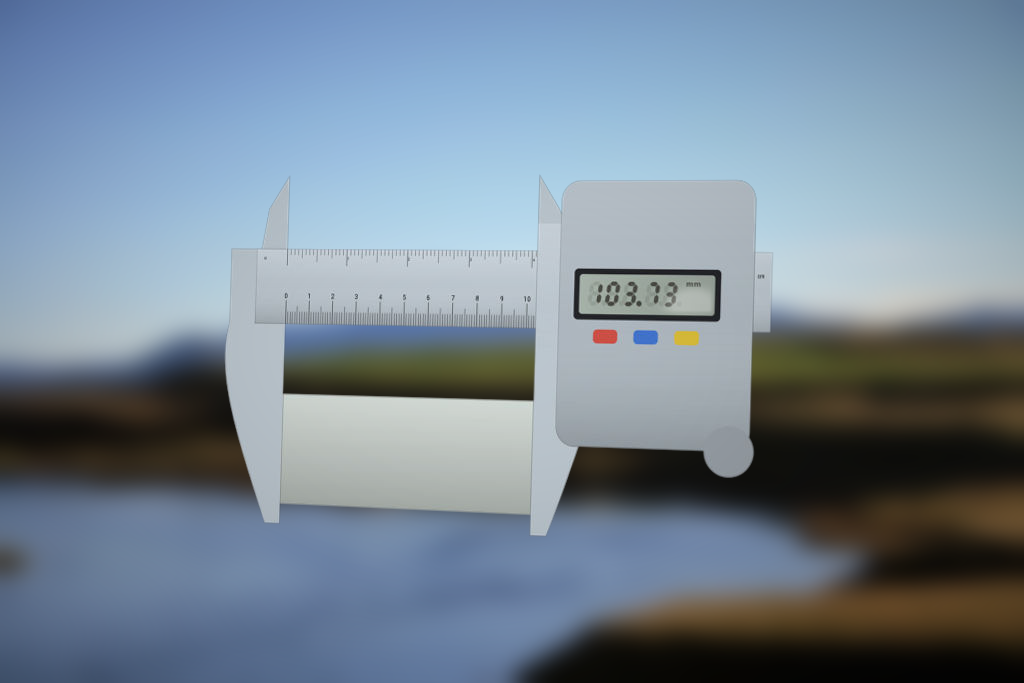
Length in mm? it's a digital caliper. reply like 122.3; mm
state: 103.73; mm
